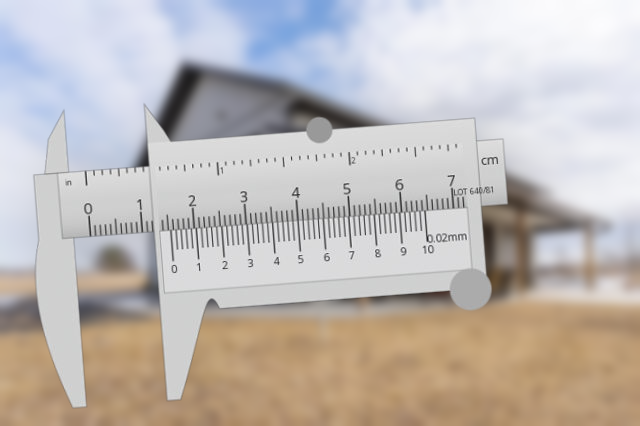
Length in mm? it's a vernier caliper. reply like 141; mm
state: 15.5; mm
